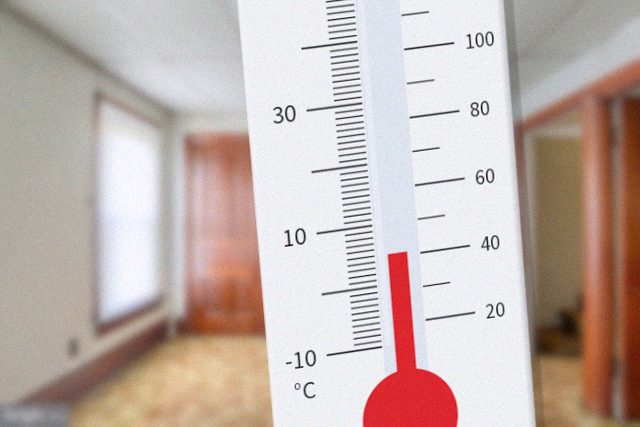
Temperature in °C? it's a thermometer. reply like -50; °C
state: 5; °C
